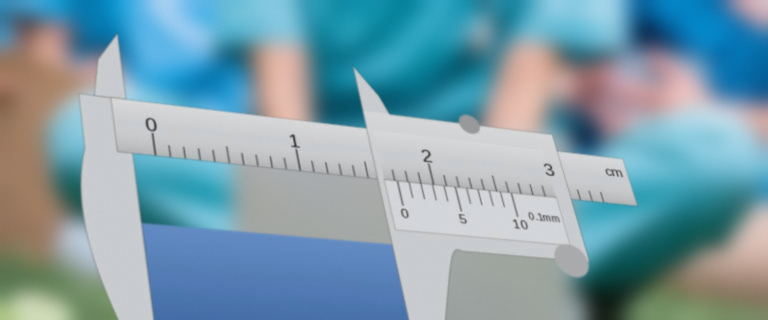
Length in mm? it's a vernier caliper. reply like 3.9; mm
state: 17.2; mm
